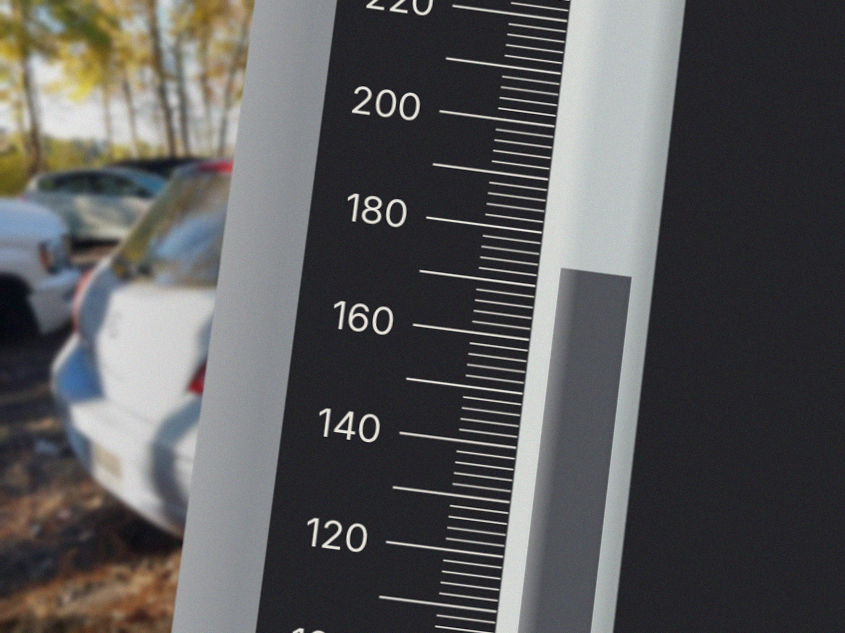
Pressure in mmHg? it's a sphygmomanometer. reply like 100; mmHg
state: 174; mmHg
